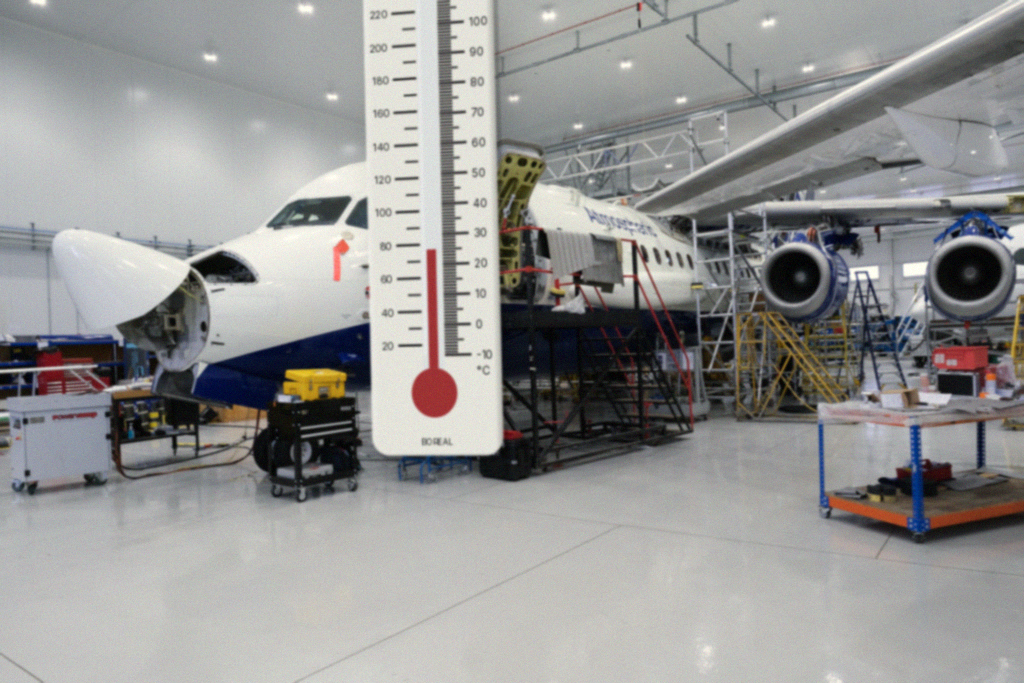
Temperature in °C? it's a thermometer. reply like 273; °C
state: 25; °C
